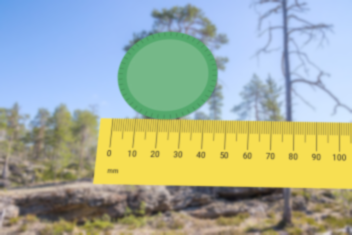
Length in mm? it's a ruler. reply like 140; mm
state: 45; mm
